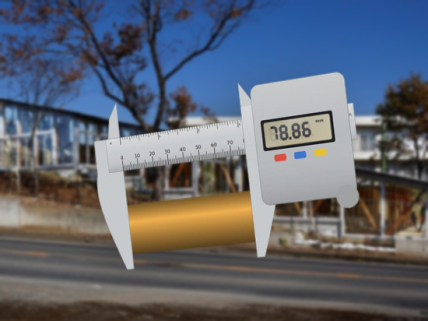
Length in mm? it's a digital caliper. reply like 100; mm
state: 78.86; mm
